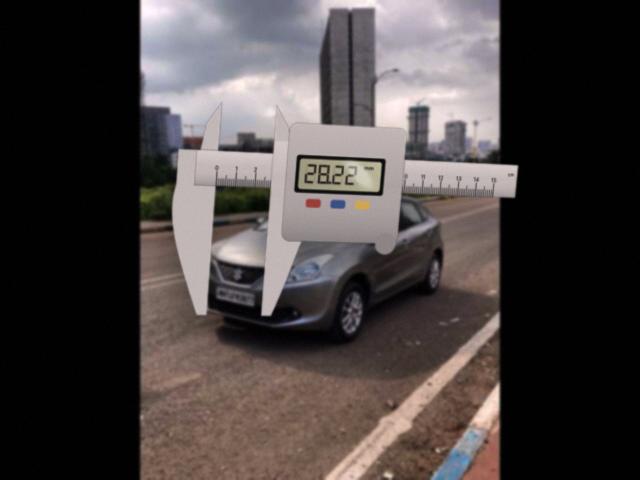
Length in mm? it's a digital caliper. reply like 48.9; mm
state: 28.22; mm
